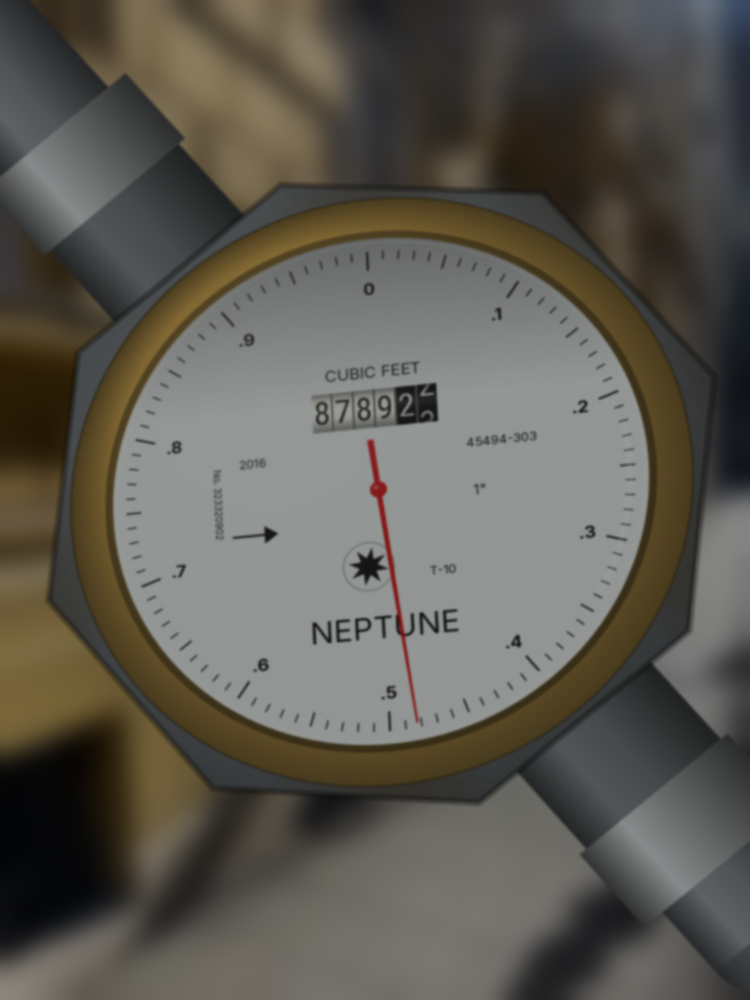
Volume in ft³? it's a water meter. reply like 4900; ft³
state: 878922.48; ft³
